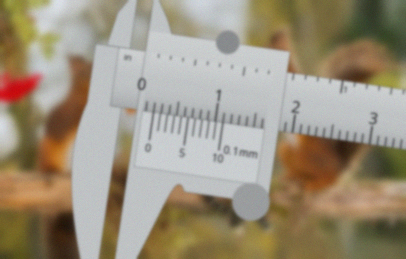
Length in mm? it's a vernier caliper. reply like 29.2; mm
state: 2.0; mm
